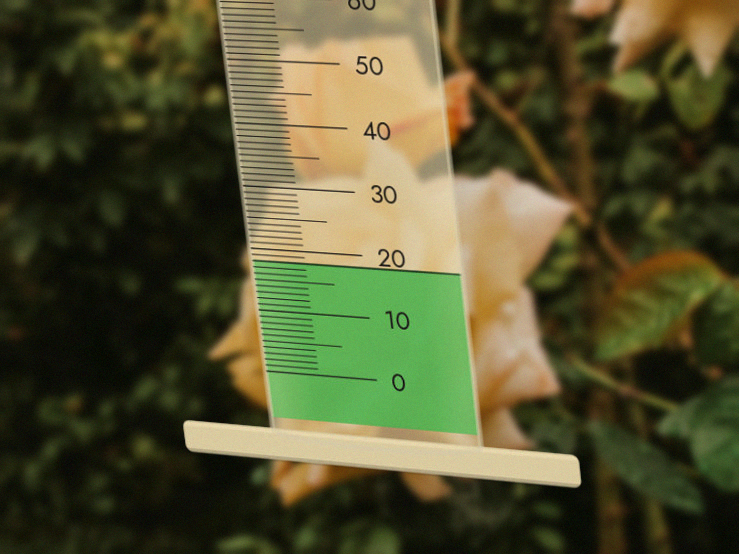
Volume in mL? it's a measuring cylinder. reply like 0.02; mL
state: 18; mL
